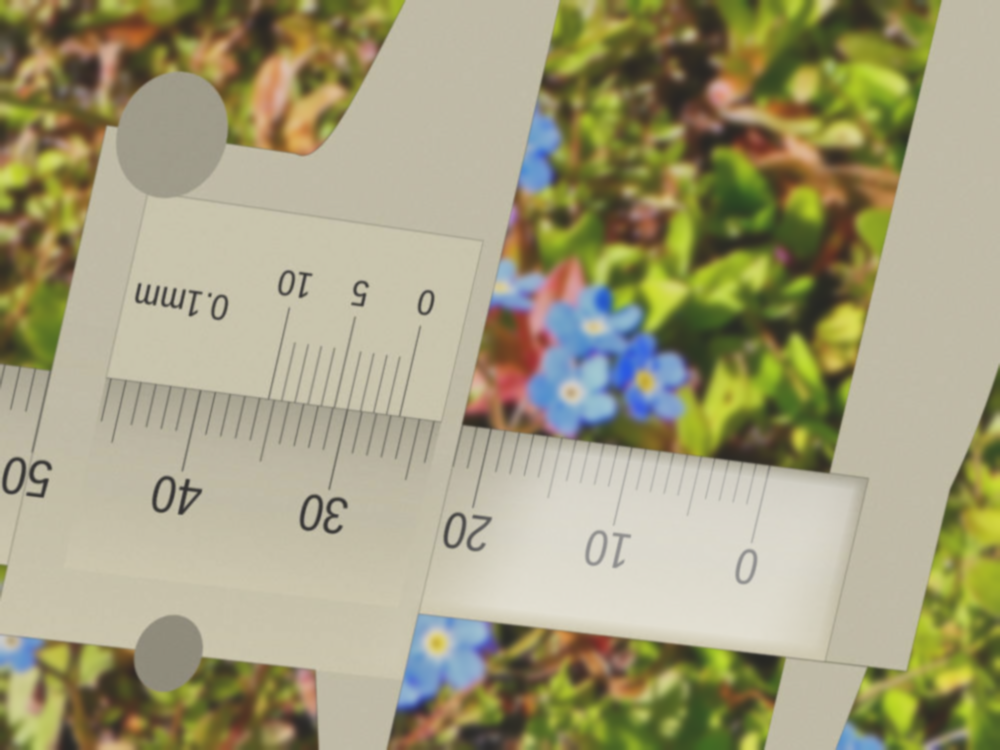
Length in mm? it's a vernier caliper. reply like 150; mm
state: 26.4; mm
